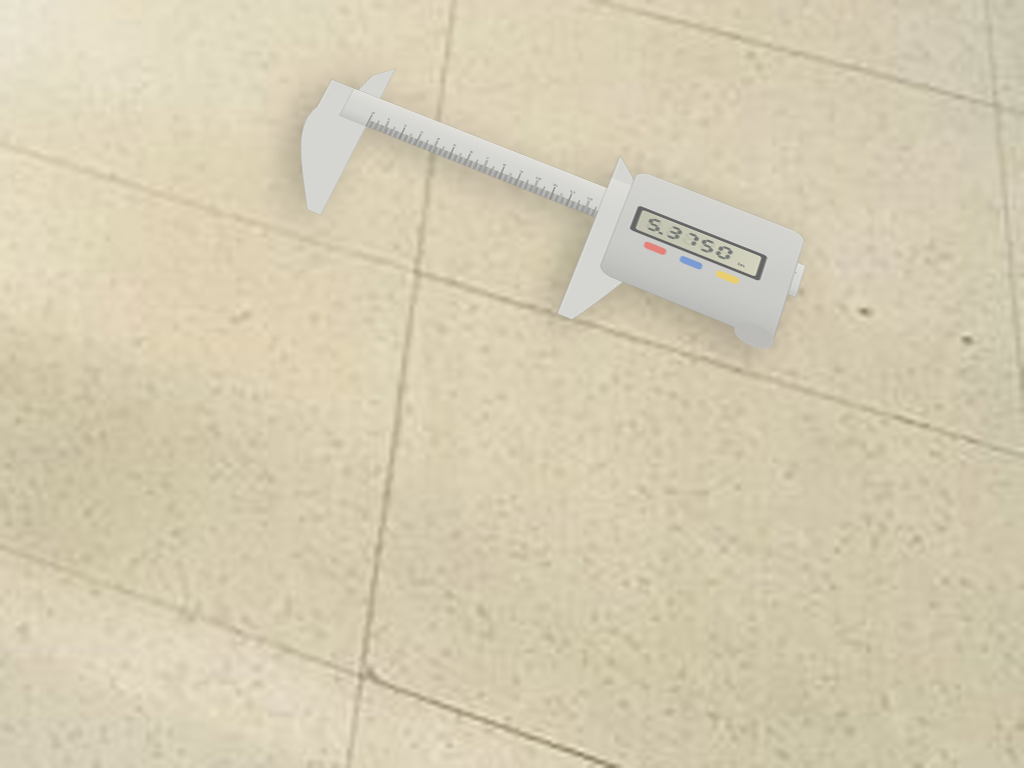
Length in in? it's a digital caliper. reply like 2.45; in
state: 5.3750; in
